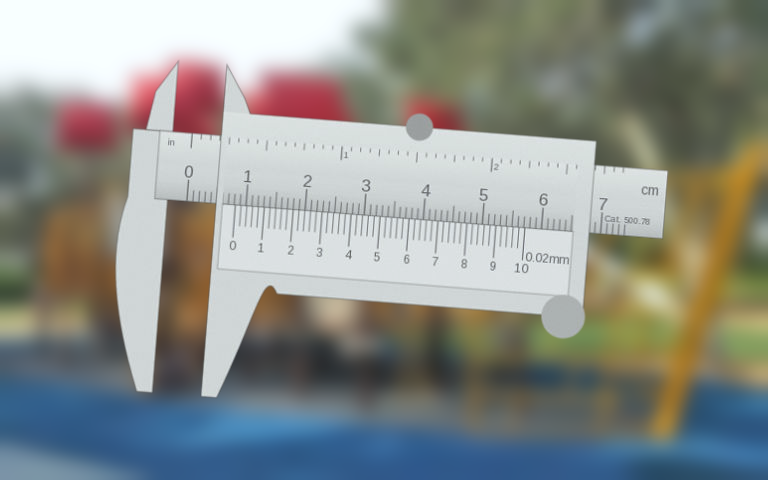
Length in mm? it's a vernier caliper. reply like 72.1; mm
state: 8.2; mm
